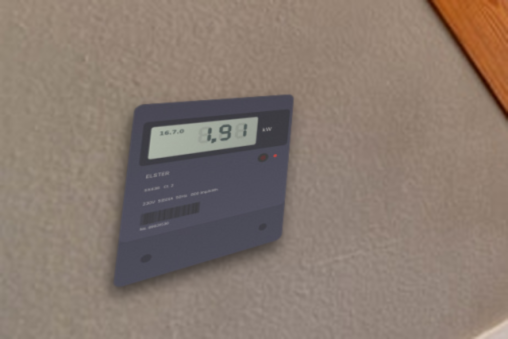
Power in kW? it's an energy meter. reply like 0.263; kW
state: 1.91; kW
